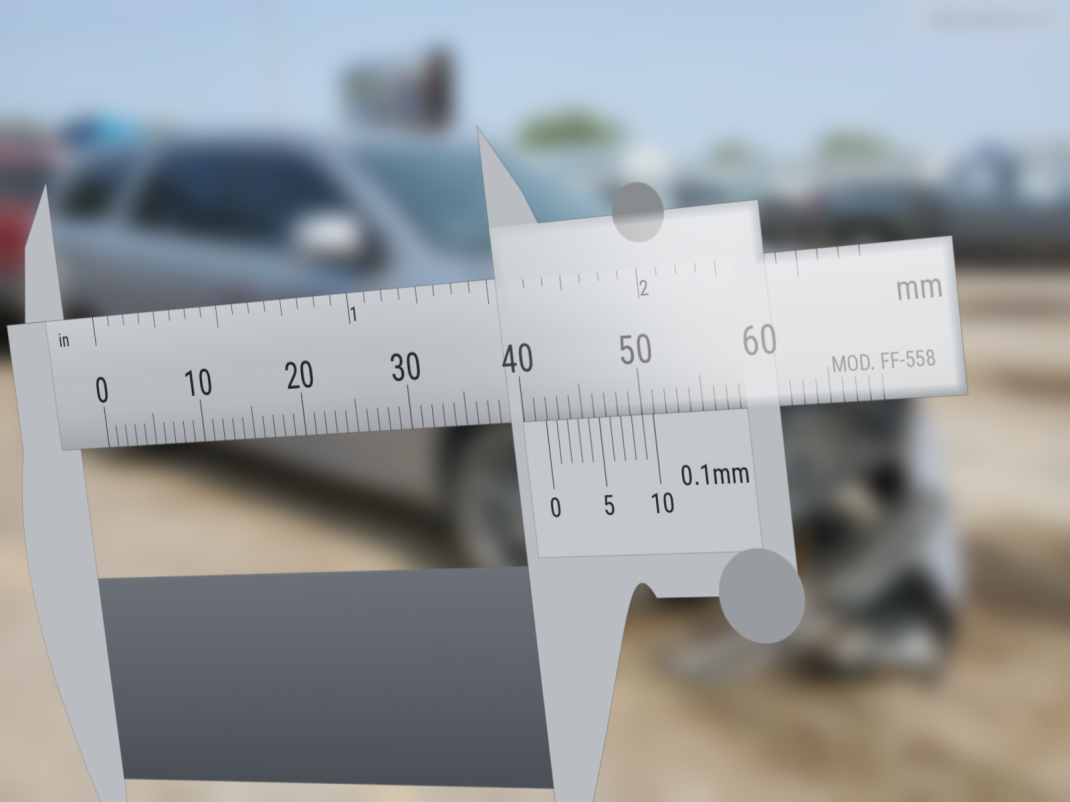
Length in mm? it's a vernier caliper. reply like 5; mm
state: 41.9; mm
